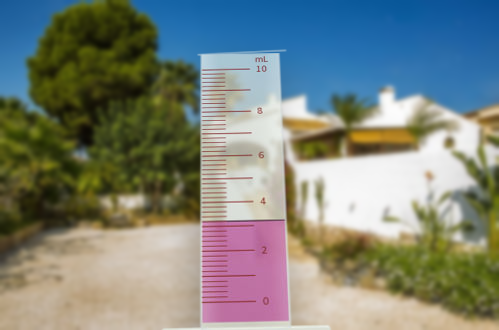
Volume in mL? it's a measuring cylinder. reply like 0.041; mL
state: 3.2; mL
